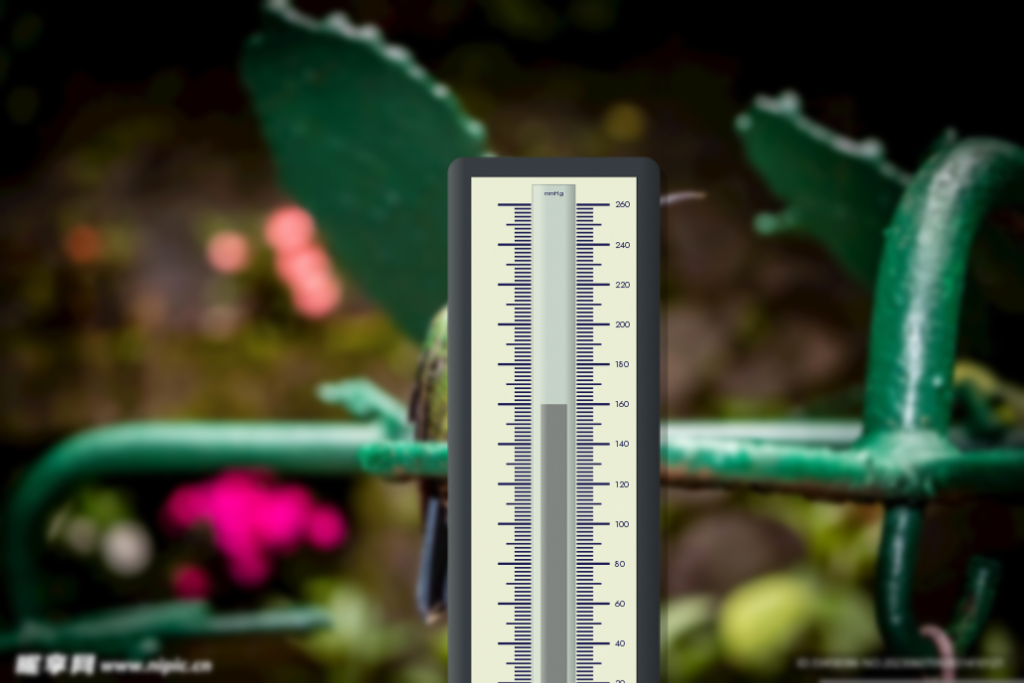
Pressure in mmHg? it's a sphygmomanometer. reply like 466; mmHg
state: 160; mmHg
